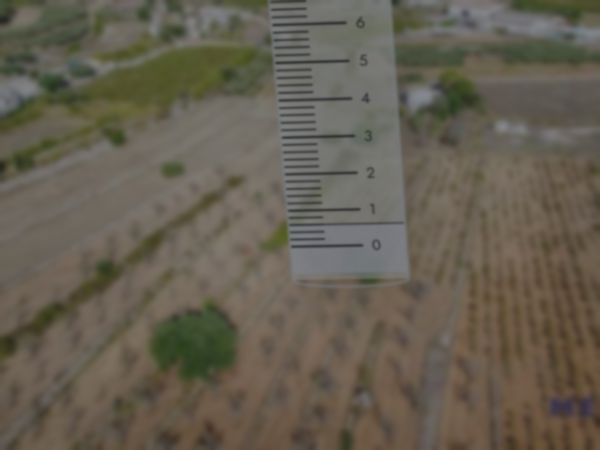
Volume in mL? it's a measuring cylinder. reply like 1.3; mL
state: 0.6; mL
